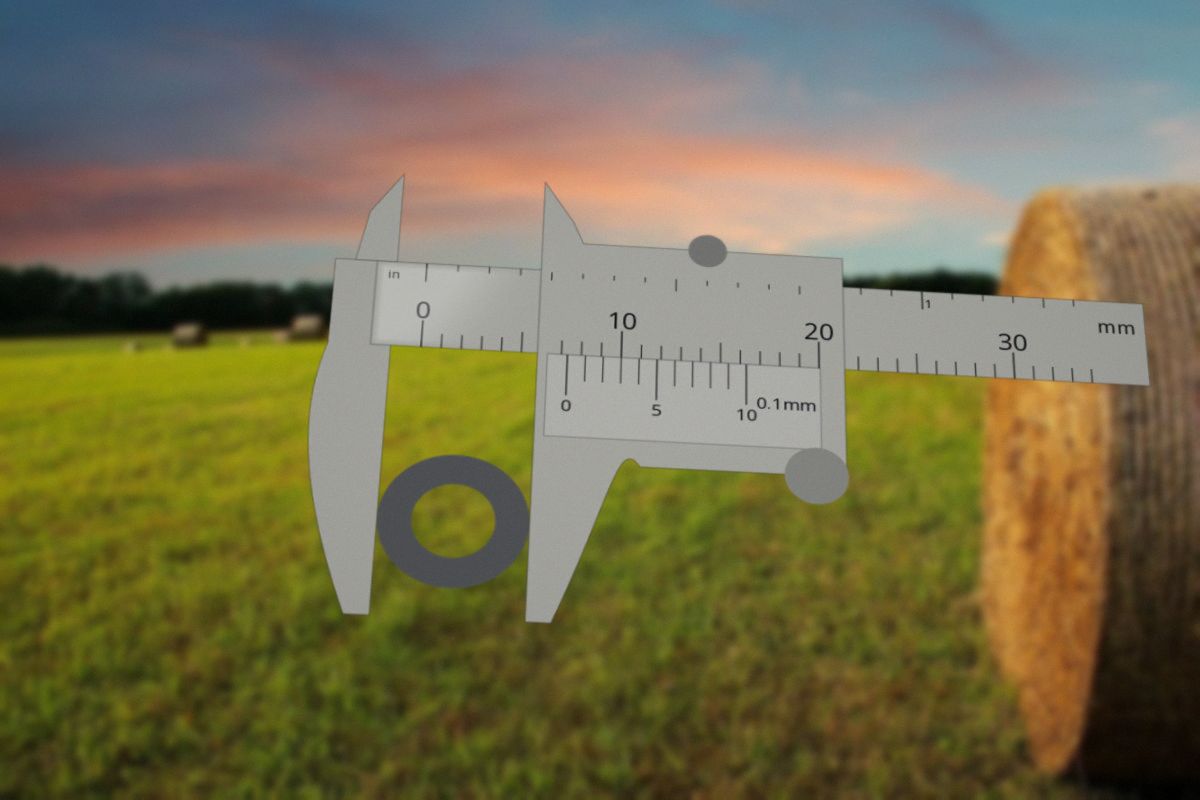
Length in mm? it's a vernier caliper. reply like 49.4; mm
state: 7.3; mm
